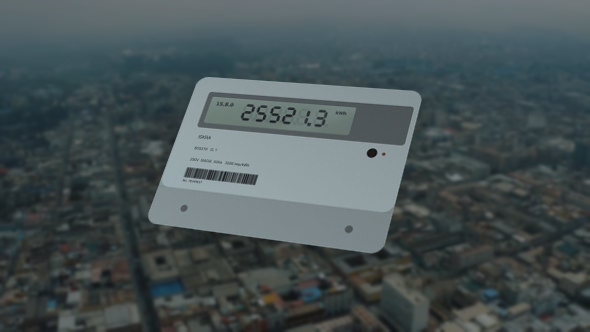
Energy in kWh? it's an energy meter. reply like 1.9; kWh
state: 25521.3; kWh
